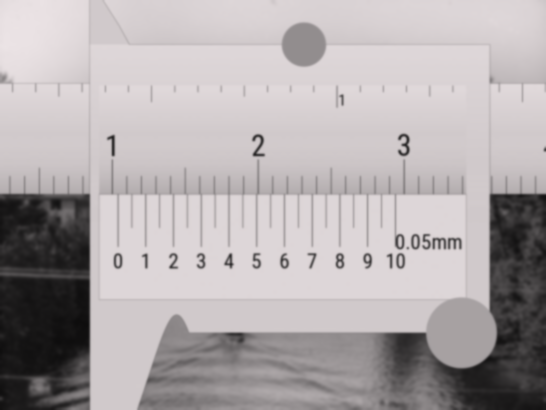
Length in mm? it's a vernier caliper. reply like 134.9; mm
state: 10.4; mm
